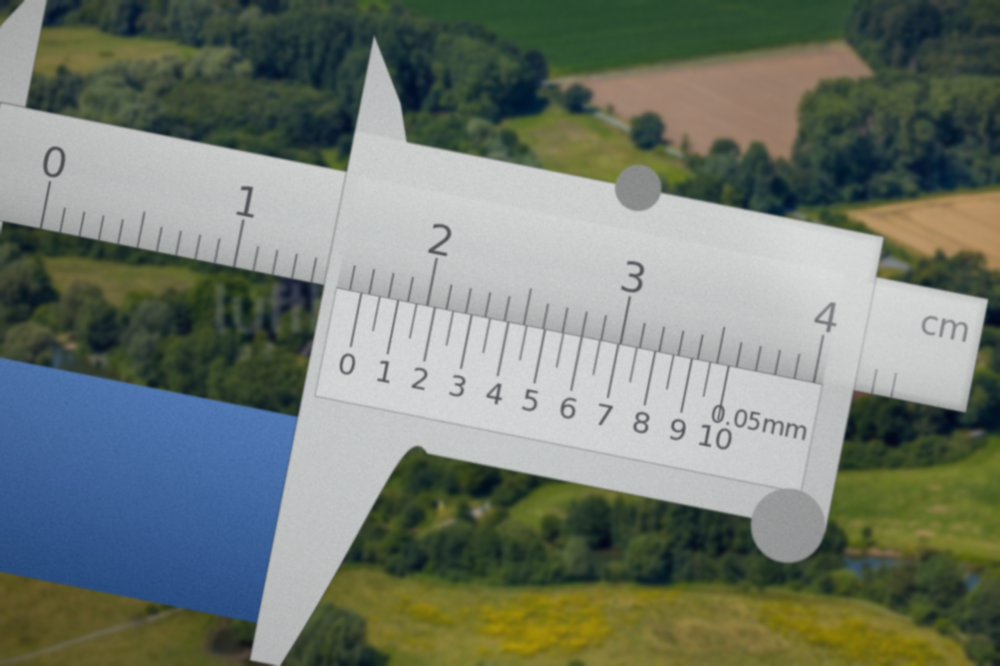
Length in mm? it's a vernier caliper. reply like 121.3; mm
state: 16.6; mm
